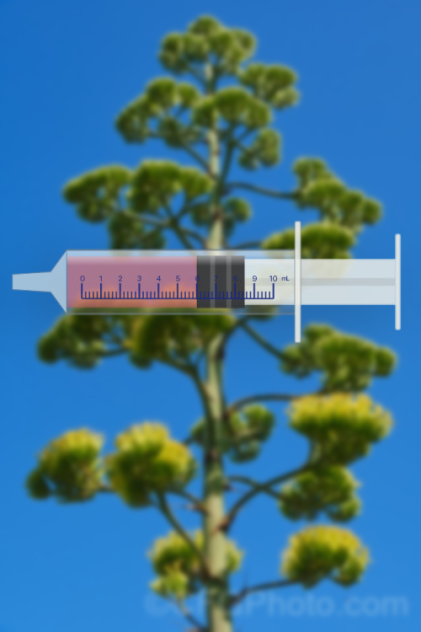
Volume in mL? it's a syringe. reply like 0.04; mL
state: 6; mL
